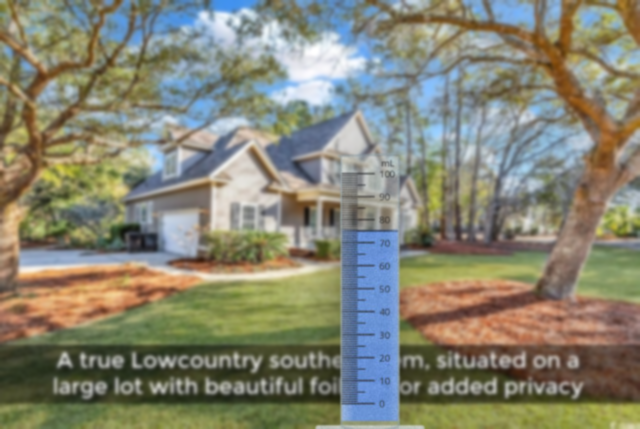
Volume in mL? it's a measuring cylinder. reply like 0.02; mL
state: 75; mL
